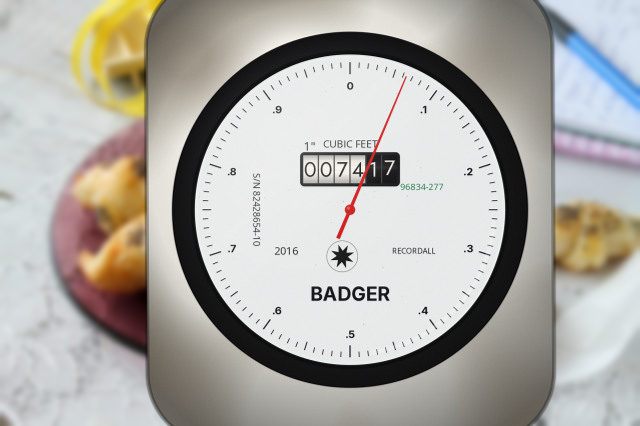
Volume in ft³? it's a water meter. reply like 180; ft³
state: 7417.06; ft³
